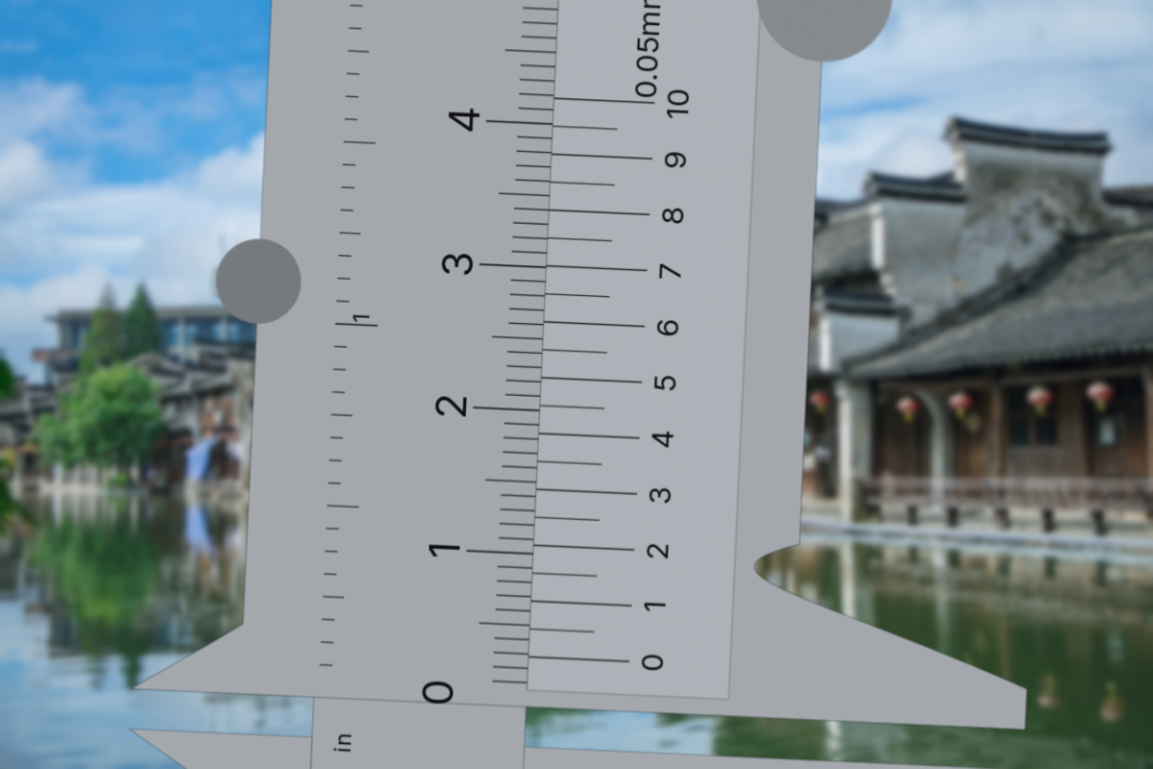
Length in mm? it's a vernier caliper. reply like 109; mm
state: 2.8; mm
